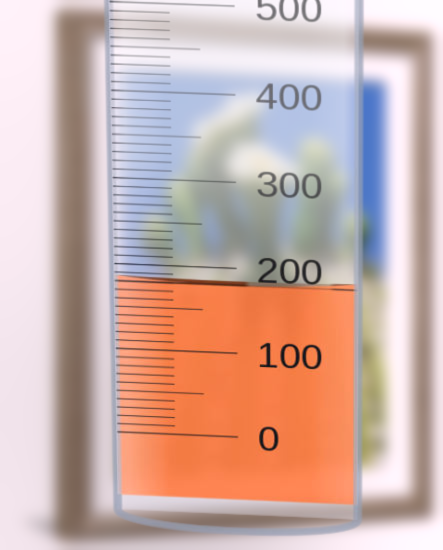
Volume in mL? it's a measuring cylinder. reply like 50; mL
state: 180; mL
